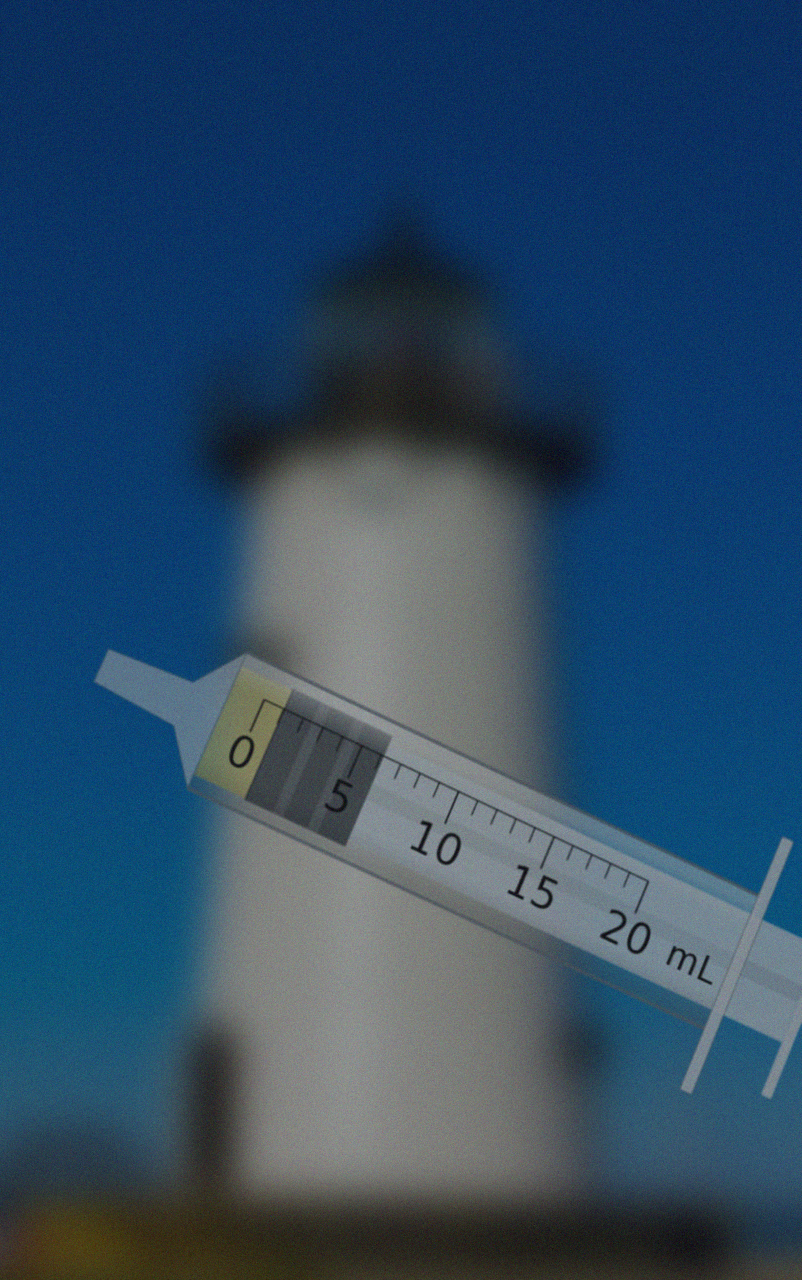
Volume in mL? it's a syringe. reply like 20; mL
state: 1; mL
